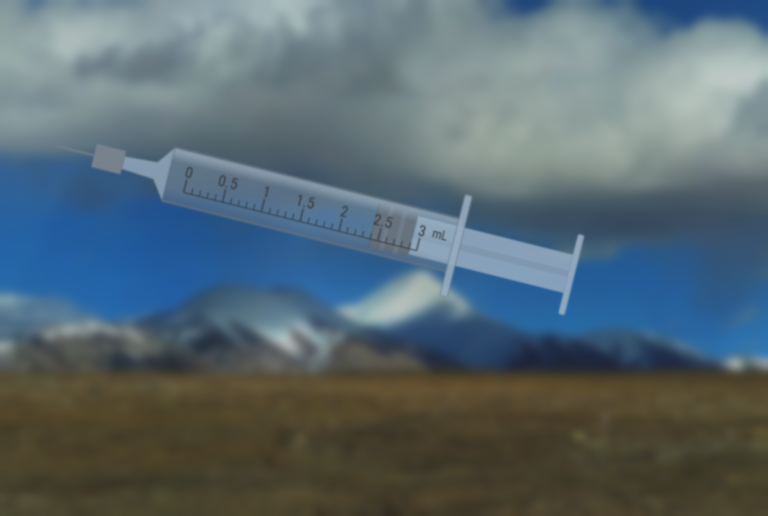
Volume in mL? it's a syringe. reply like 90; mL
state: 2.4; mL
